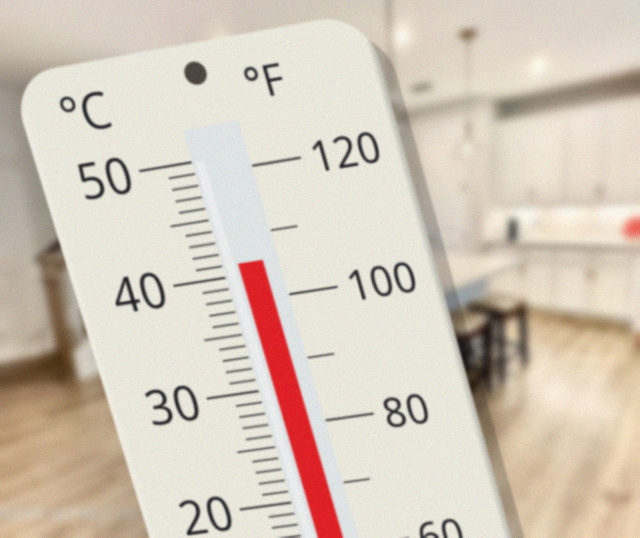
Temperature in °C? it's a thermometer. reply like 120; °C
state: 41; °C
